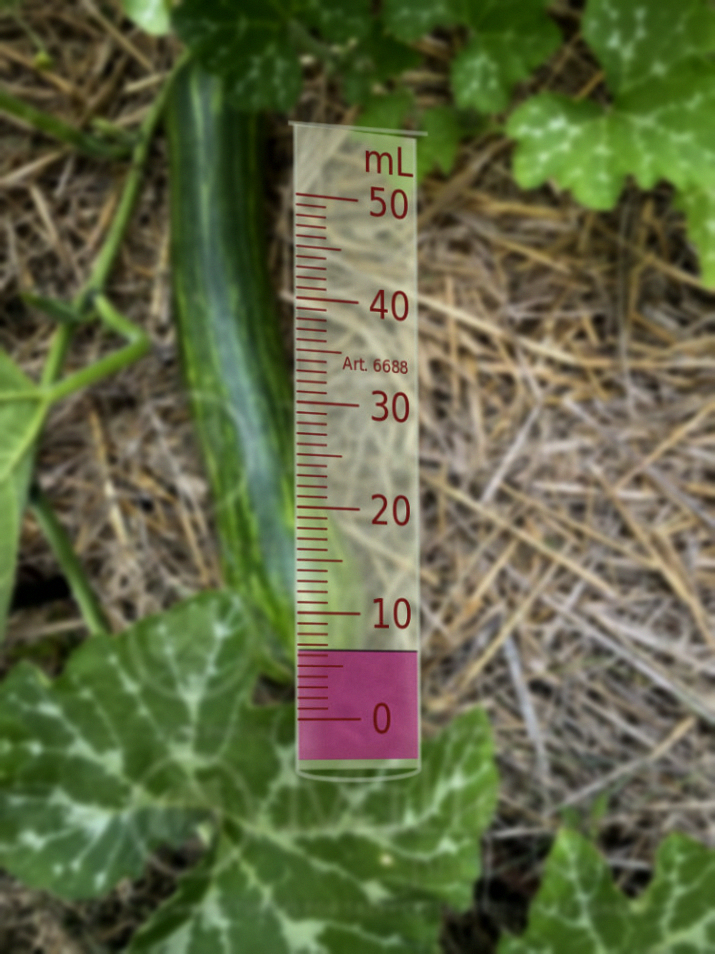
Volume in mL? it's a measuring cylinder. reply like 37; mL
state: 6.5; mL
